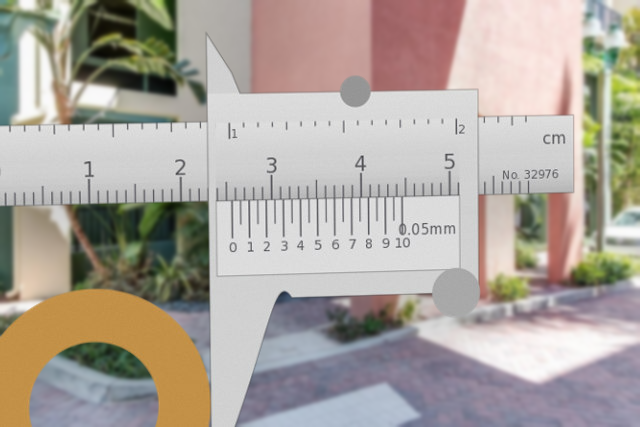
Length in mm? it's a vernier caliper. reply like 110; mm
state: 25.6; mm
